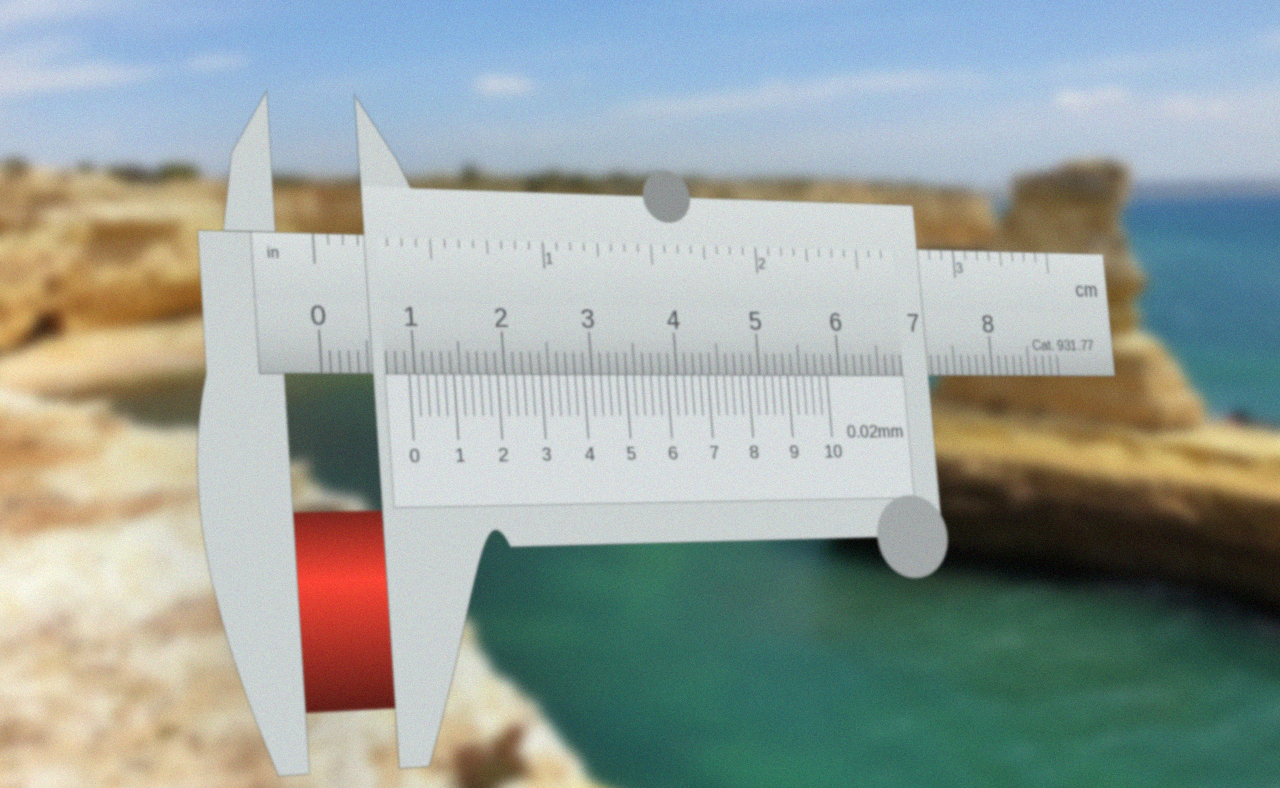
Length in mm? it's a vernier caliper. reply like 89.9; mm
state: 9.4; mm
